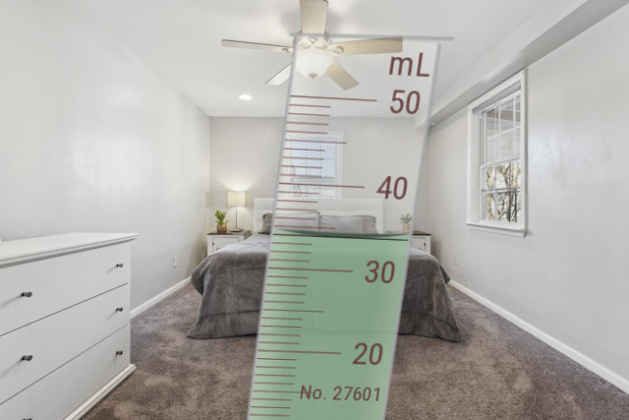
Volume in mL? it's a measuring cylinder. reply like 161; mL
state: 34; mL
